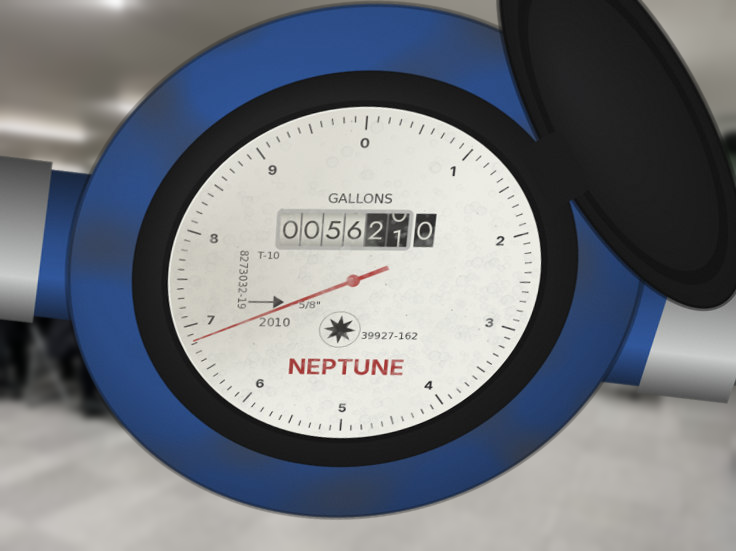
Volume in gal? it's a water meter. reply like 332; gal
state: 56206.8; gal
